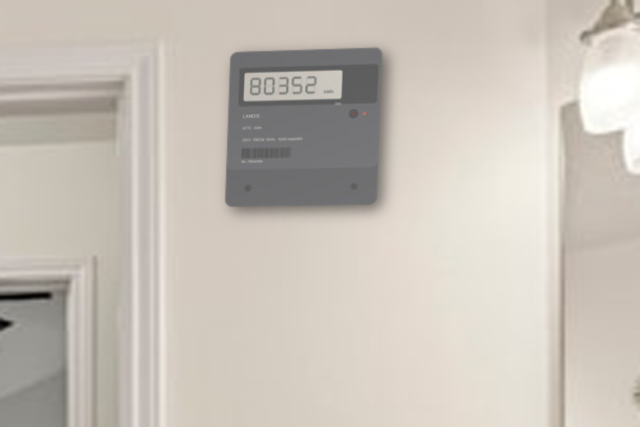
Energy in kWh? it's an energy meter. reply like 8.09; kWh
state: 80352; kWh
